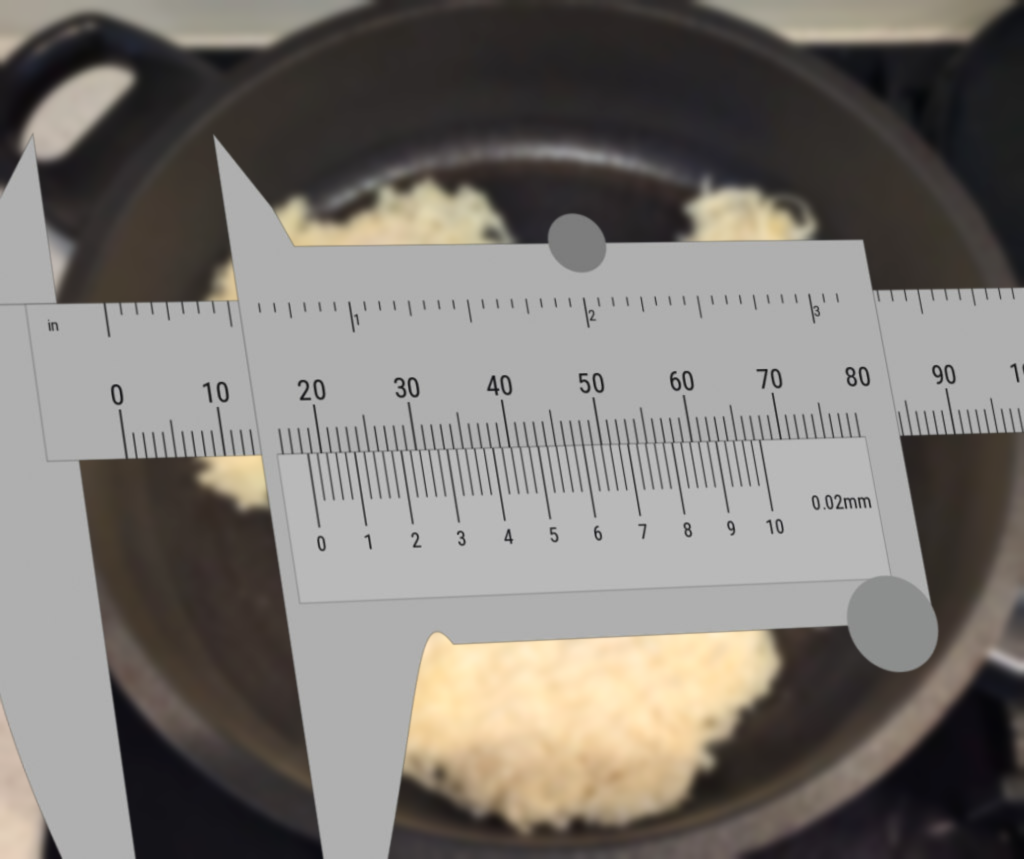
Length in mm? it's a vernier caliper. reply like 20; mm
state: 18.6; mm
